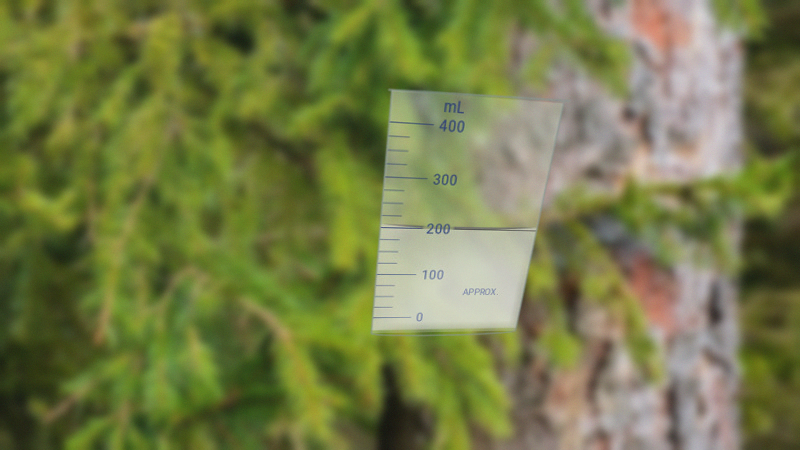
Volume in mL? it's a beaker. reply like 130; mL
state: 200; mL
